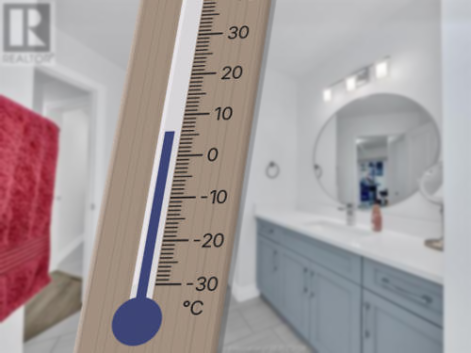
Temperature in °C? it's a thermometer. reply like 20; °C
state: 6; °C
